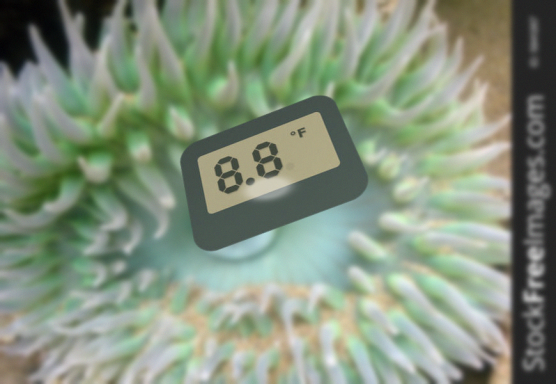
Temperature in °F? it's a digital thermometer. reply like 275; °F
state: 8.8; °F
